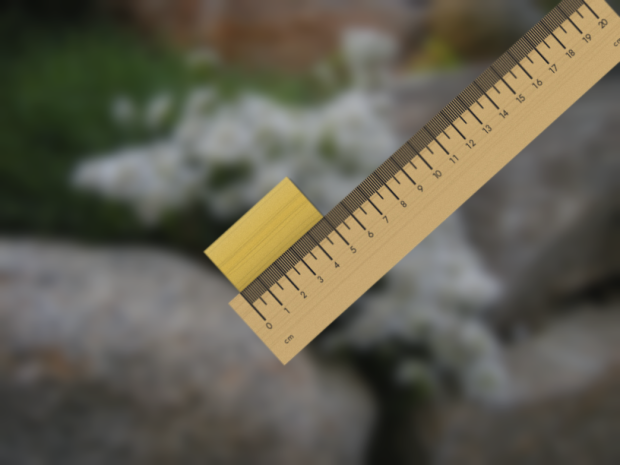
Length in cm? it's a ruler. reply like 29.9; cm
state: 5; cm
